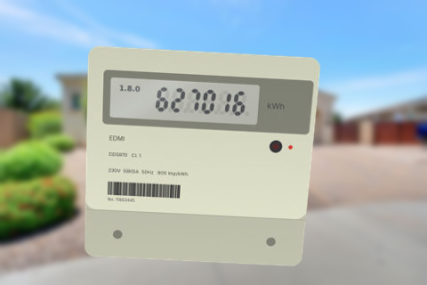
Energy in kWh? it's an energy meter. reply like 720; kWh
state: 627016; kWh
